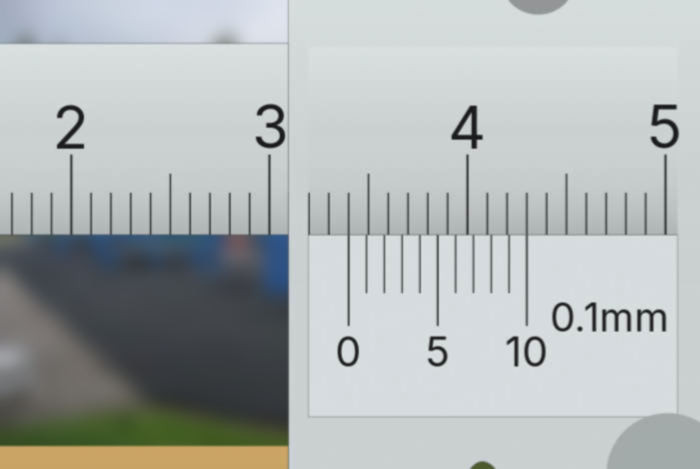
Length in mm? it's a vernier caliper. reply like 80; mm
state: 34.0; mm
